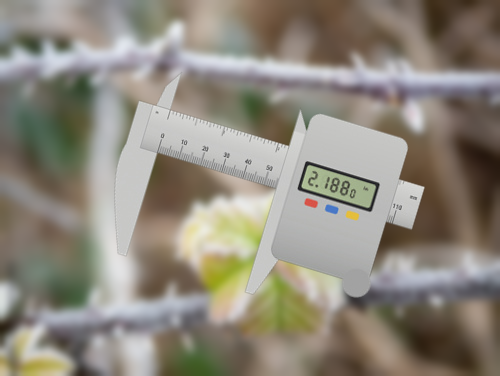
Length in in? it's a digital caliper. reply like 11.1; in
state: 2.1880; in
